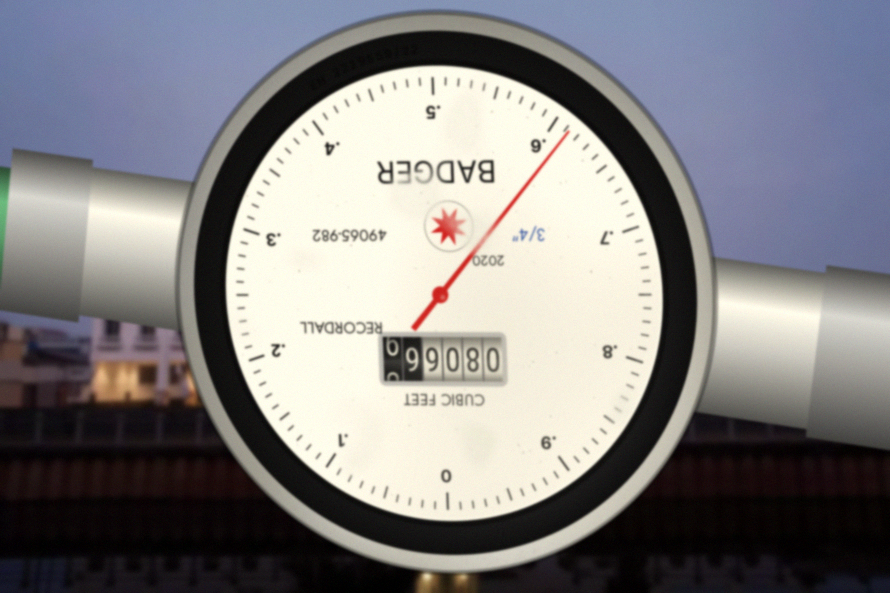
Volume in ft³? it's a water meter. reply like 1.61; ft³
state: 80668.61; ft³
